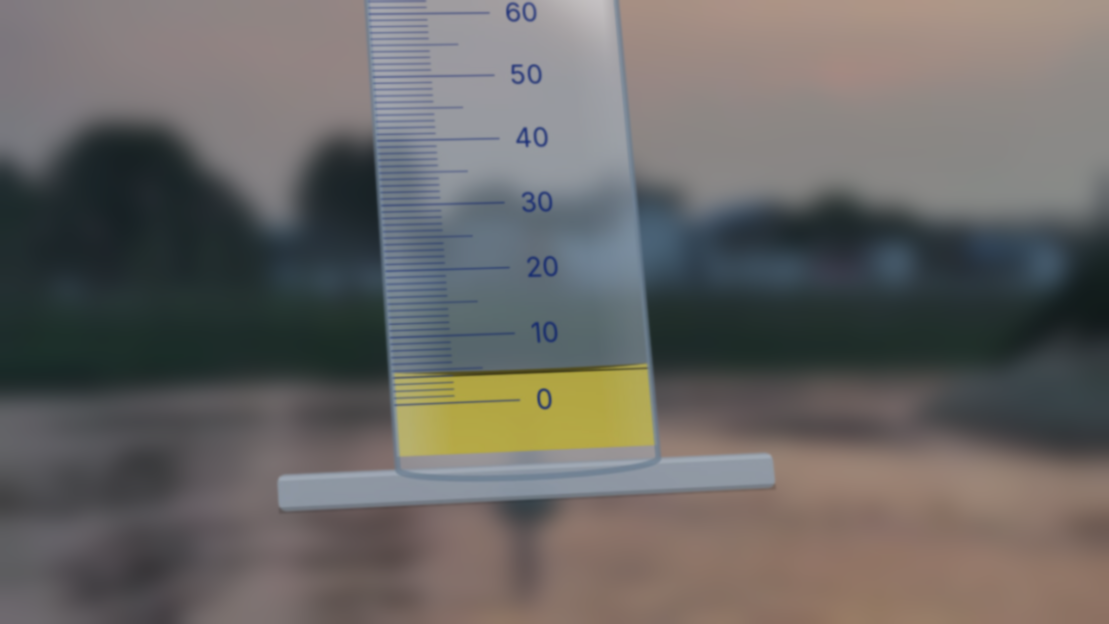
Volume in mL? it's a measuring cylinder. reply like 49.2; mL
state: 4; mL
